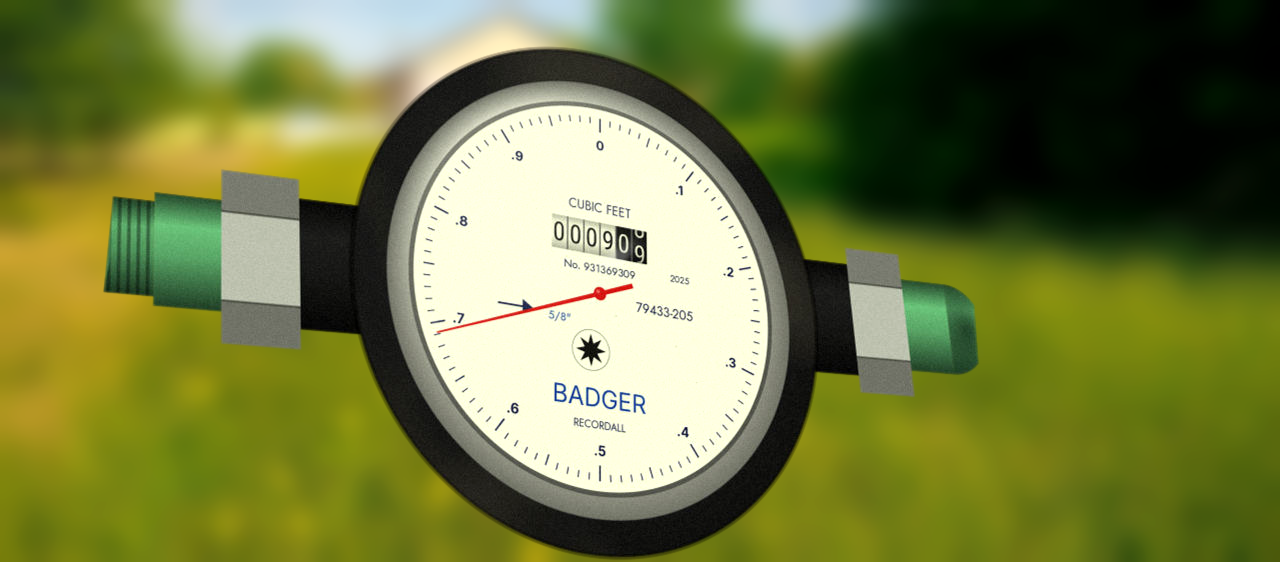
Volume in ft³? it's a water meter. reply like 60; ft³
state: 908.69; ft³
